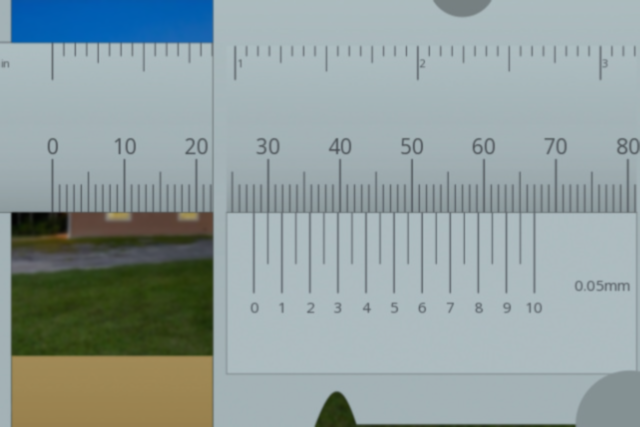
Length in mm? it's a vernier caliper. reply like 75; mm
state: 28.0; mm
